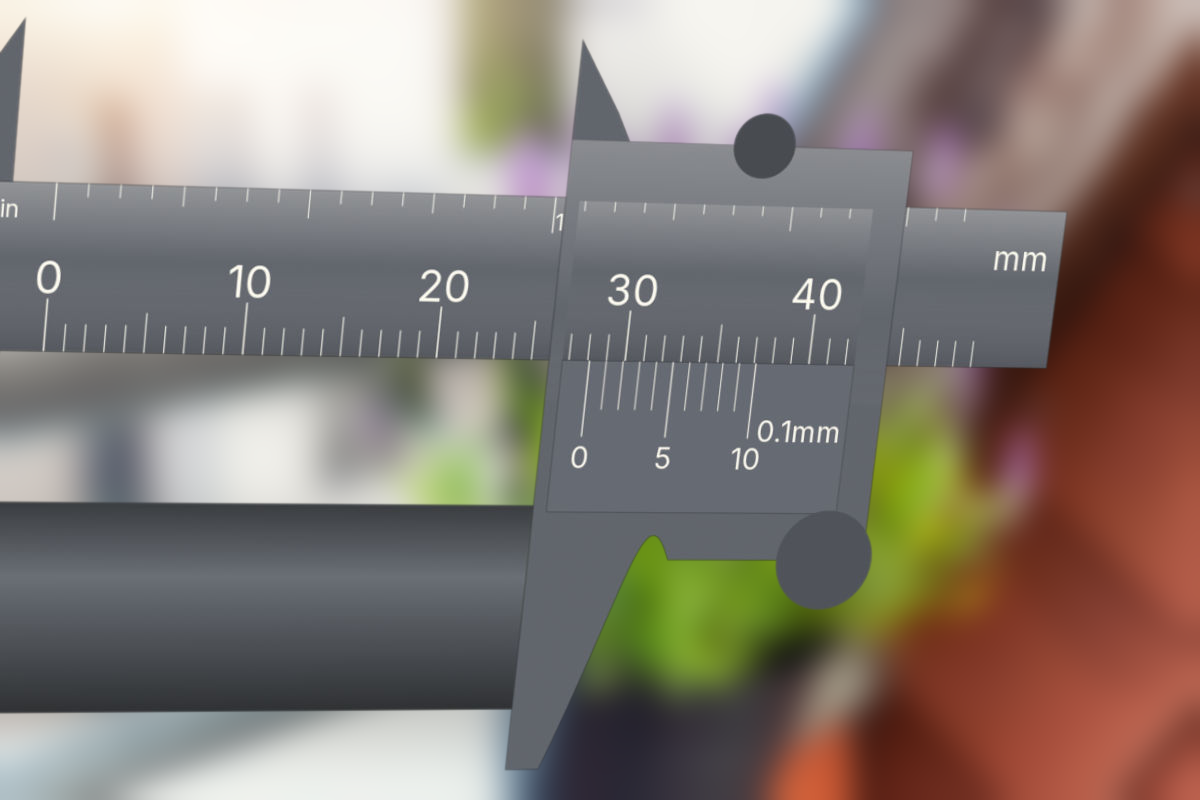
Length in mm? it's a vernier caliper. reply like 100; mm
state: 28.1; mm
